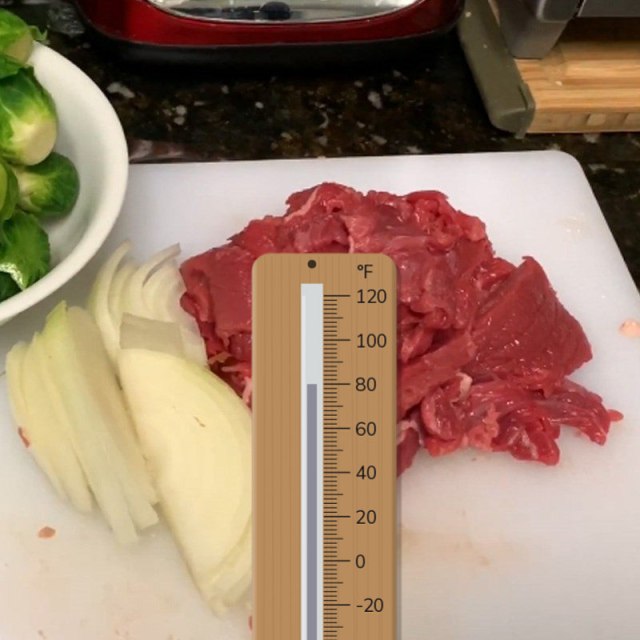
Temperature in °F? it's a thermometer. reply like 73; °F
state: 80; °F
